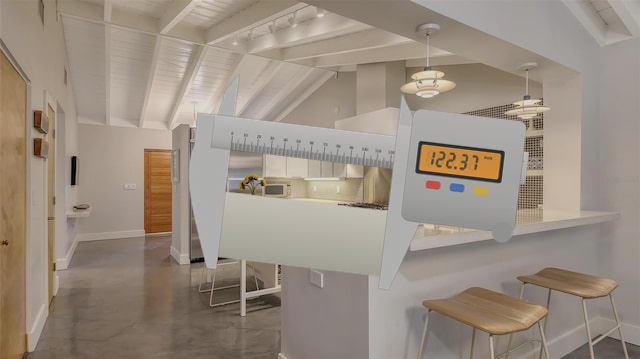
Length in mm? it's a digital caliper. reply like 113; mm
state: 122.37; mm
